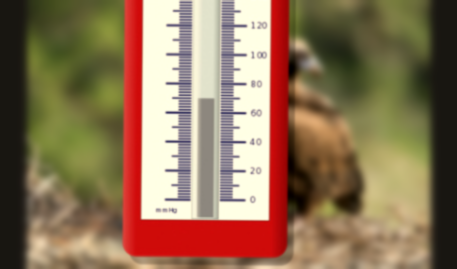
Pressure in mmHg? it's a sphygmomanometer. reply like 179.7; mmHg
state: 70; mmHg
